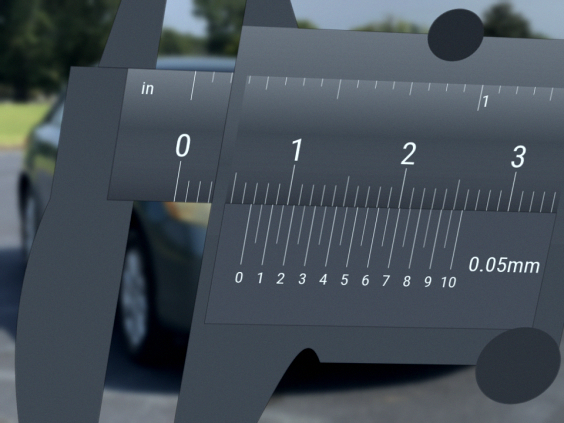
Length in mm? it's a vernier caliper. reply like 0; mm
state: 6.8; mm
